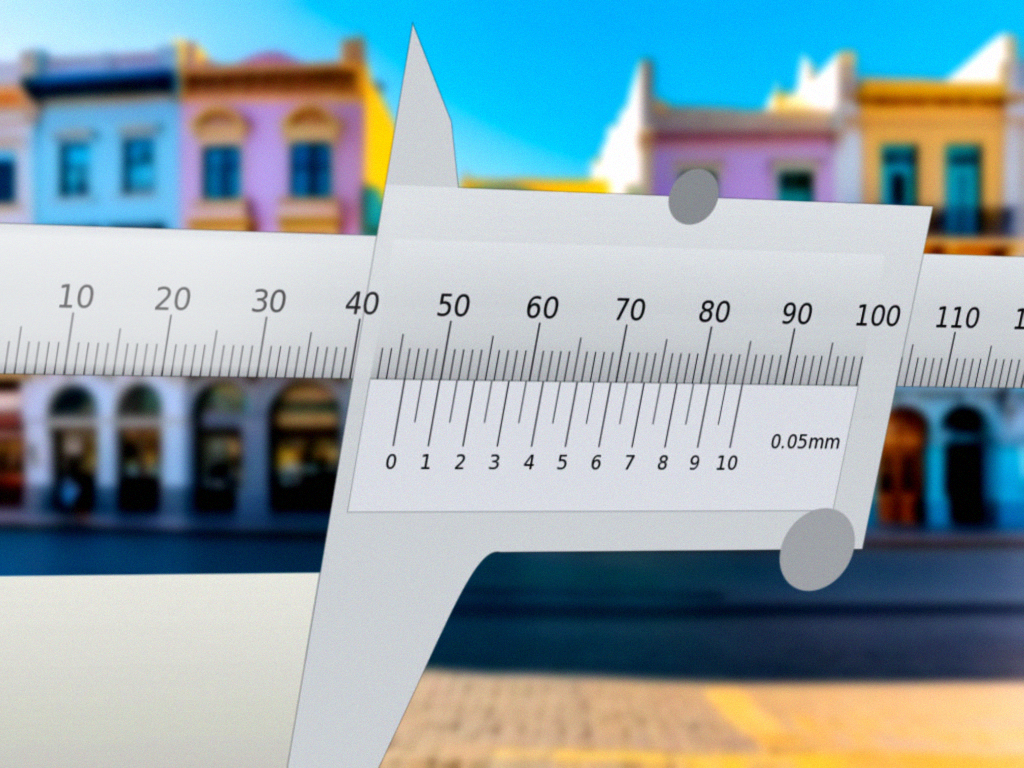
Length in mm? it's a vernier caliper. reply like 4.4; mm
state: 46.0; mm
